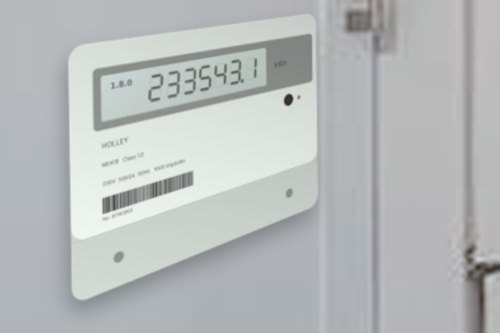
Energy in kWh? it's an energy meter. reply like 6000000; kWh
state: 233543.1; kWh
